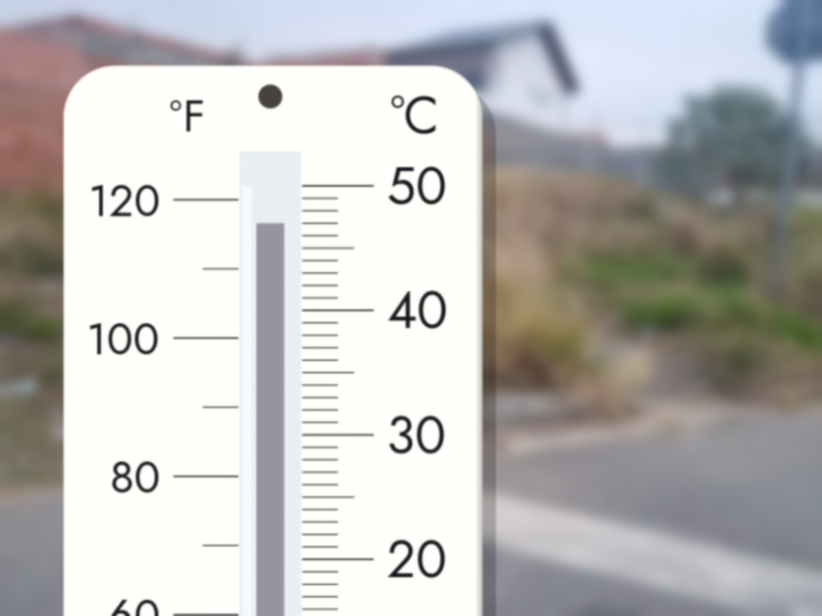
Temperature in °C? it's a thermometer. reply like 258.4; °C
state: 47; °C
